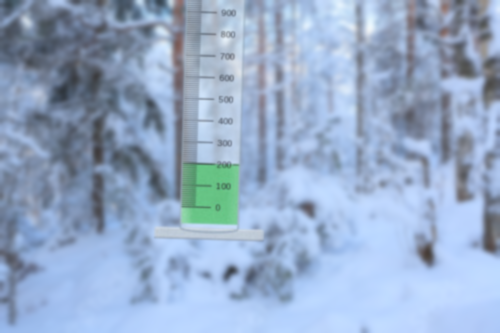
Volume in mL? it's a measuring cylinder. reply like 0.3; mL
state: 200; mL
